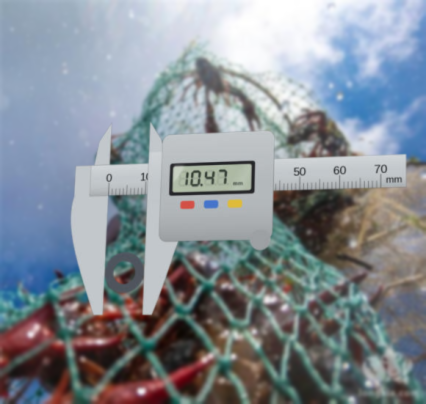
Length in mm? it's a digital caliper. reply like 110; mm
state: 10.47; mm
